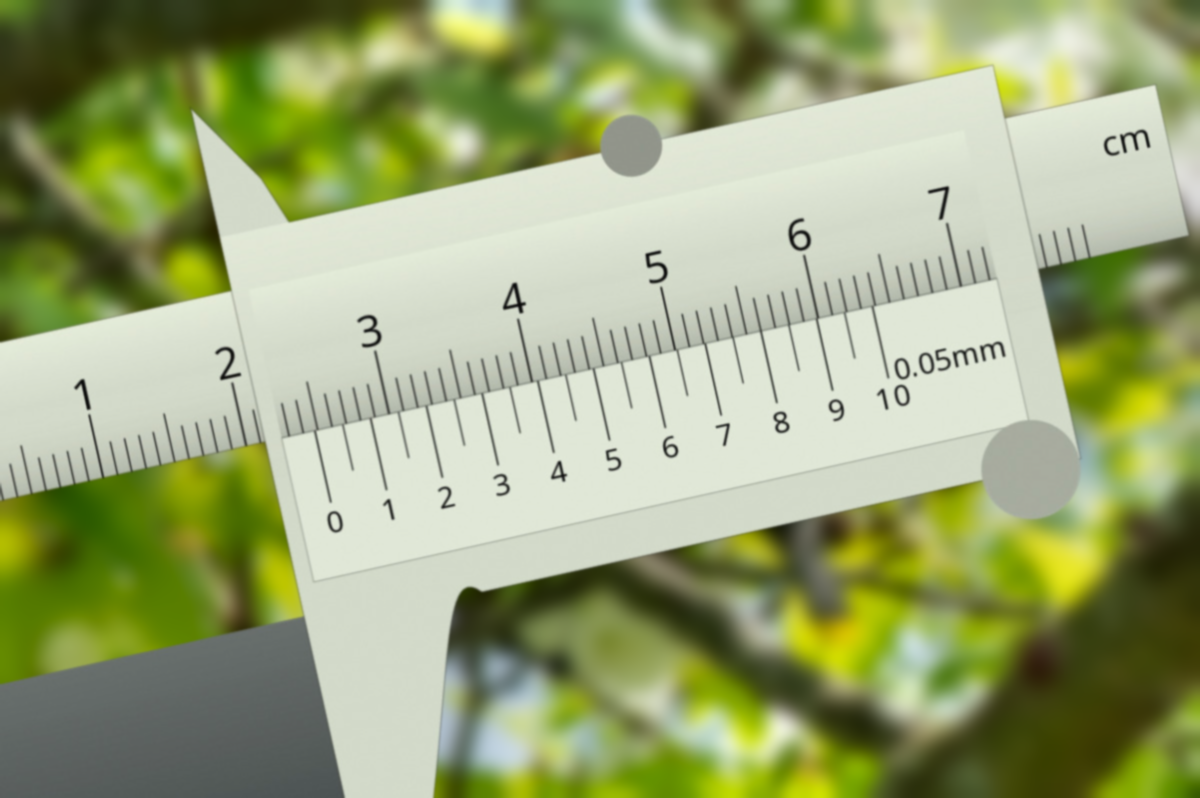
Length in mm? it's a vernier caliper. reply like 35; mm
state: 24.8; mm
